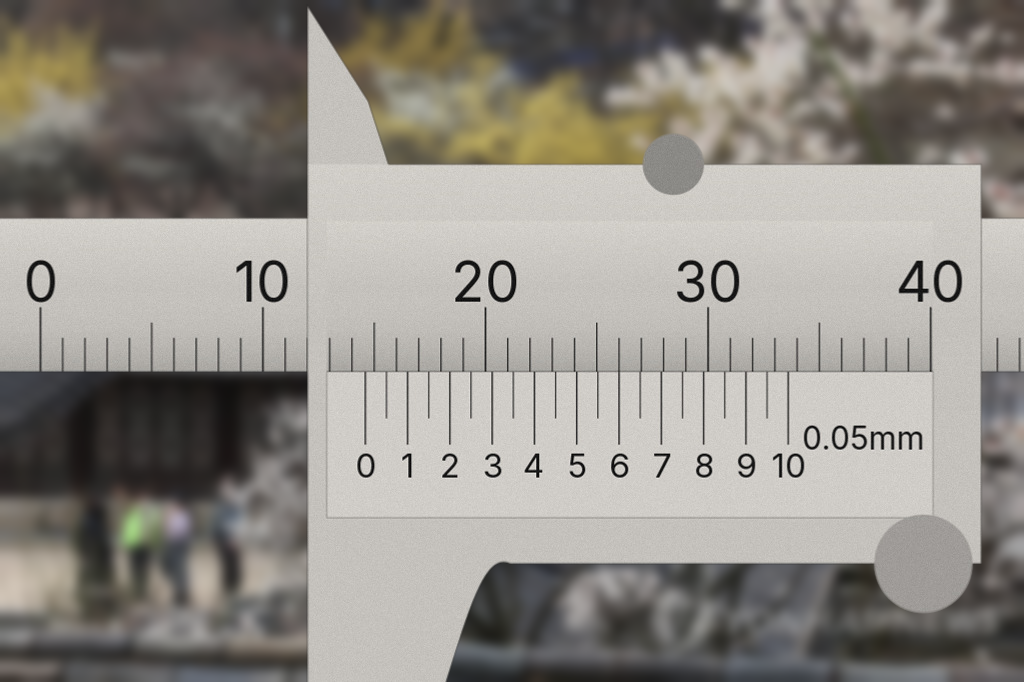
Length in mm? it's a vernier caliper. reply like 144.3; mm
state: 14.60; mm
